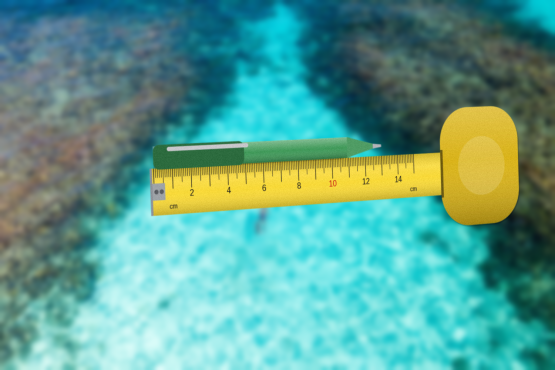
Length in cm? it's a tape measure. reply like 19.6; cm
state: 13; cm
